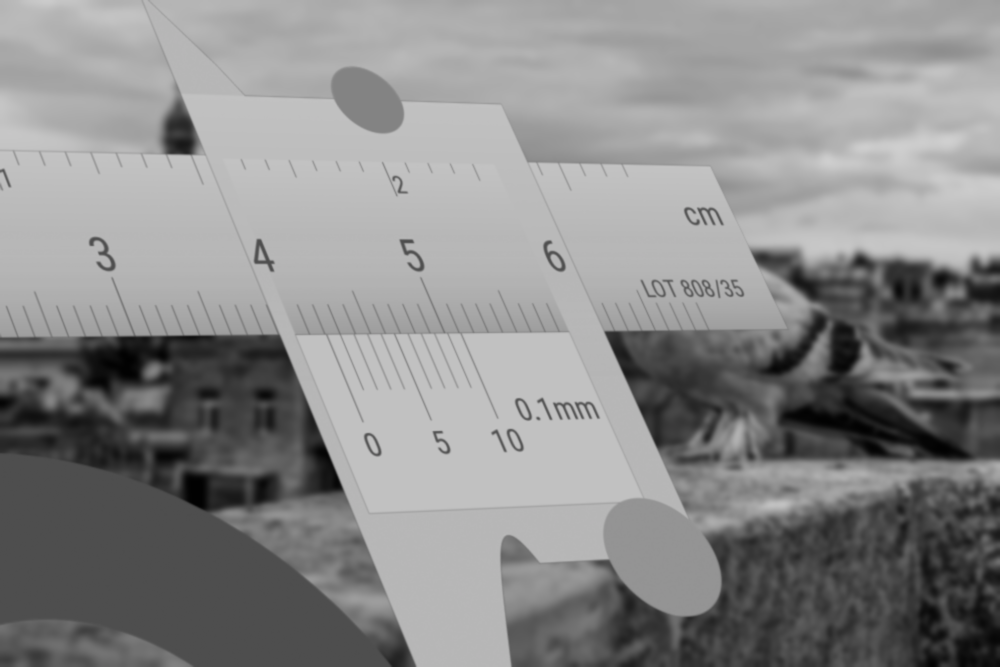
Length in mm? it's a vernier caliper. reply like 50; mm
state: 42.1; mm
